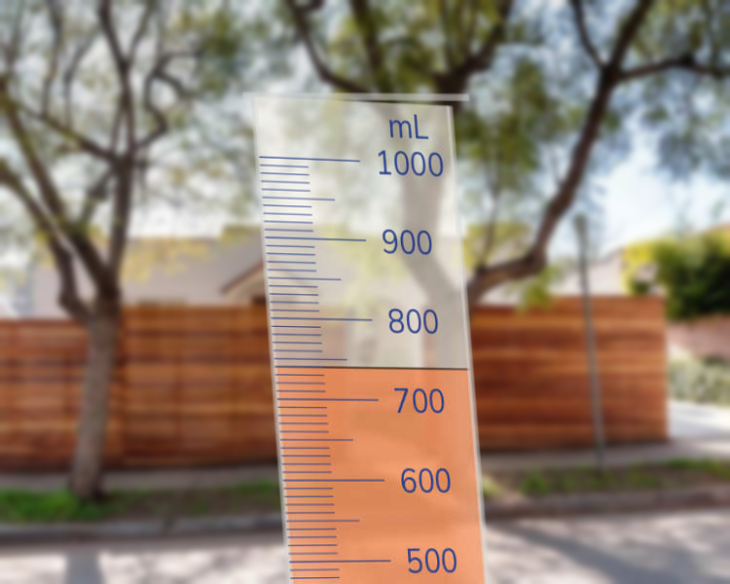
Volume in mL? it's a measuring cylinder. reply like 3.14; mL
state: 740; mL
